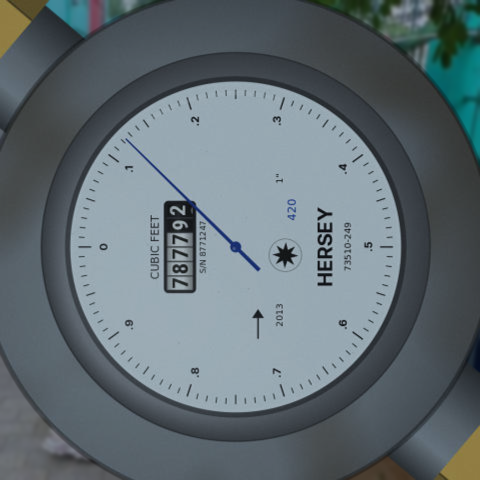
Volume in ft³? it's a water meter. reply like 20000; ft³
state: 787792.12; ft³
